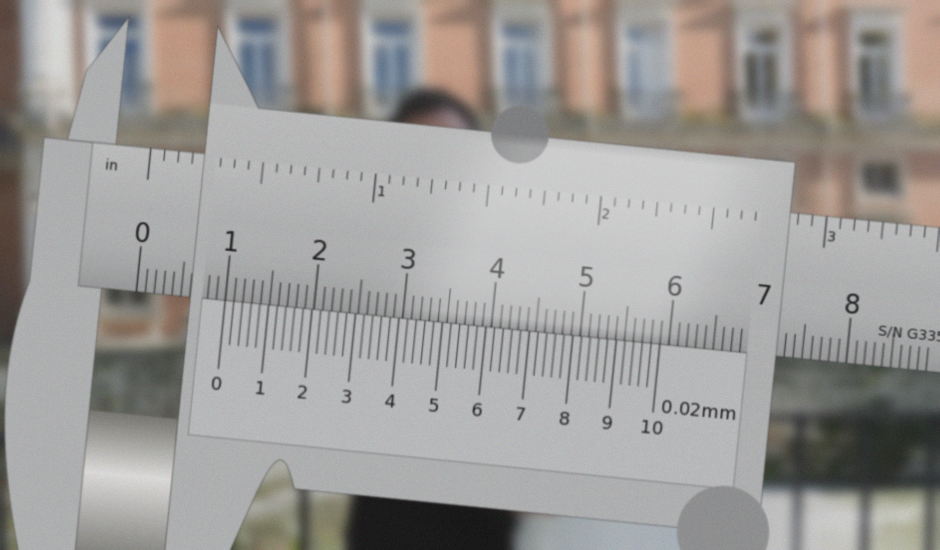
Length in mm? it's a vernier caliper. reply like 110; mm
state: 10.0; mm
